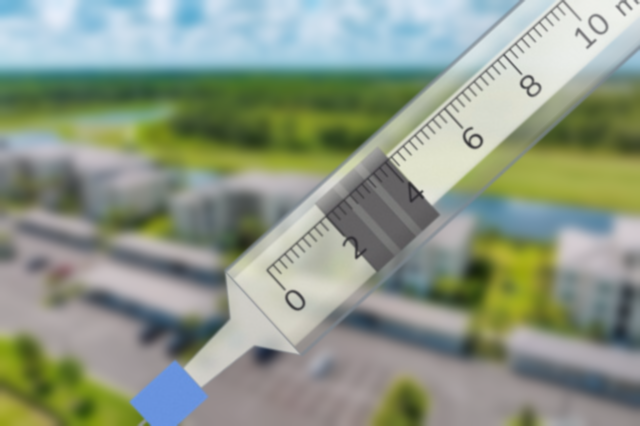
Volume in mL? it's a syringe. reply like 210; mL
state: 2; mL
